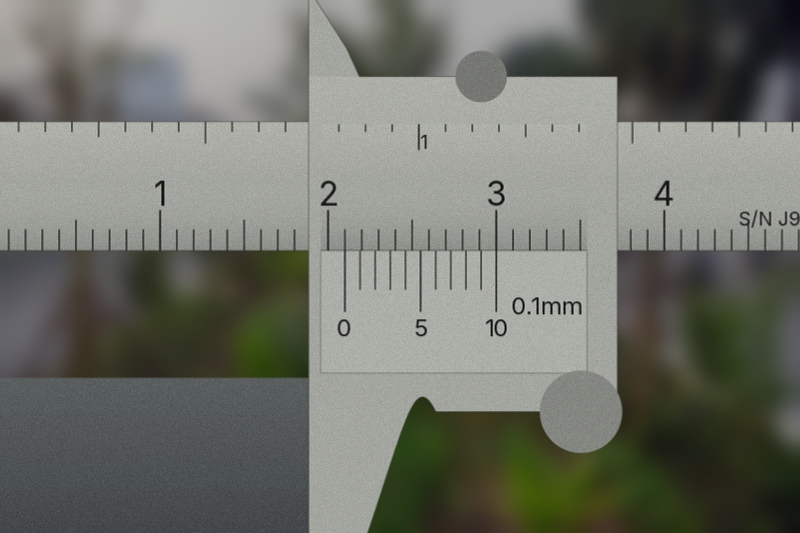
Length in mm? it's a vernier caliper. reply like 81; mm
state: 21.0; mm
